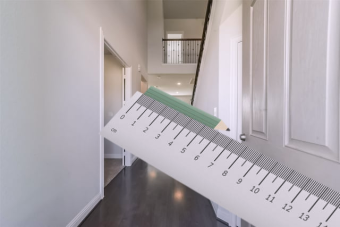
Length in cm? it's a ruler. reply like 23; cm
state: 6.5; cm
